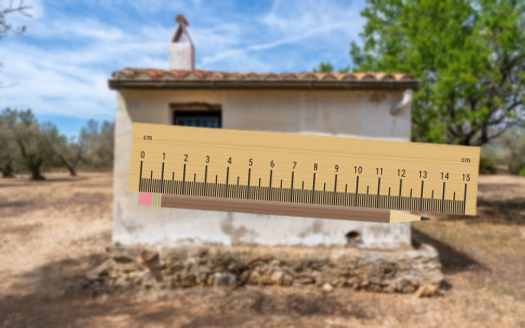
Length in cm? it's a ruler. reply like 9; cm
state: 13.5; cm
